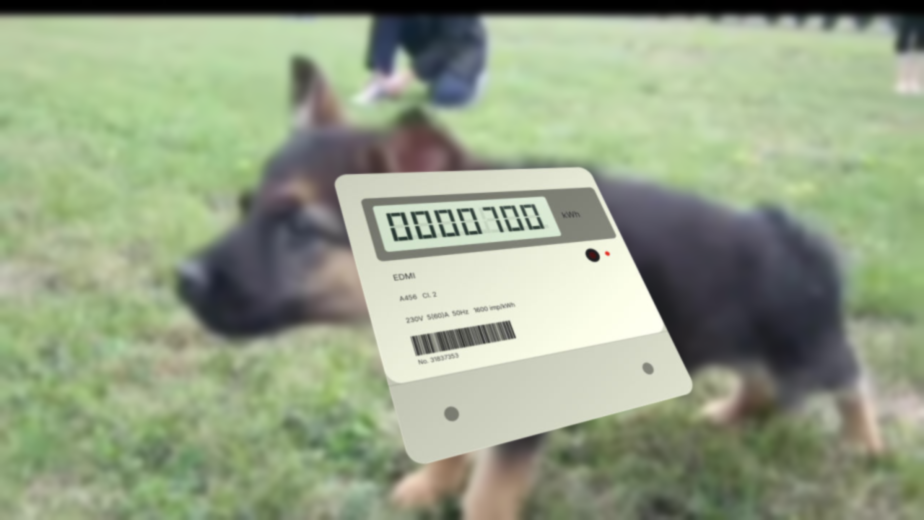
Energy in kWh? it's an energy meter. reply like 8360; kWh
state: 700; kWh
